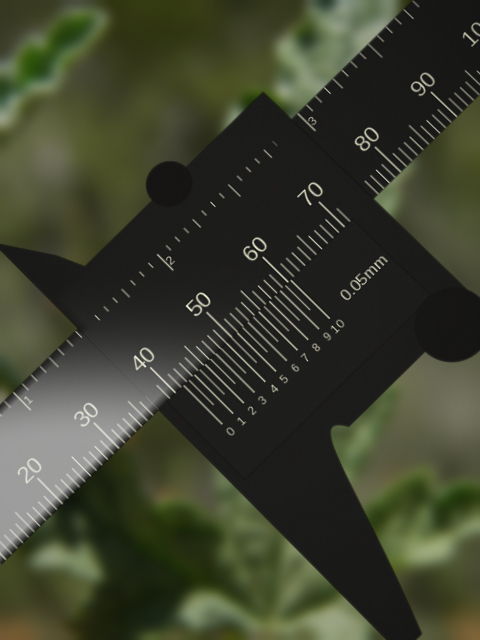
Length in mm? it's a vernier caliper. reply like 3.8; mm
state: 41.4; mm
